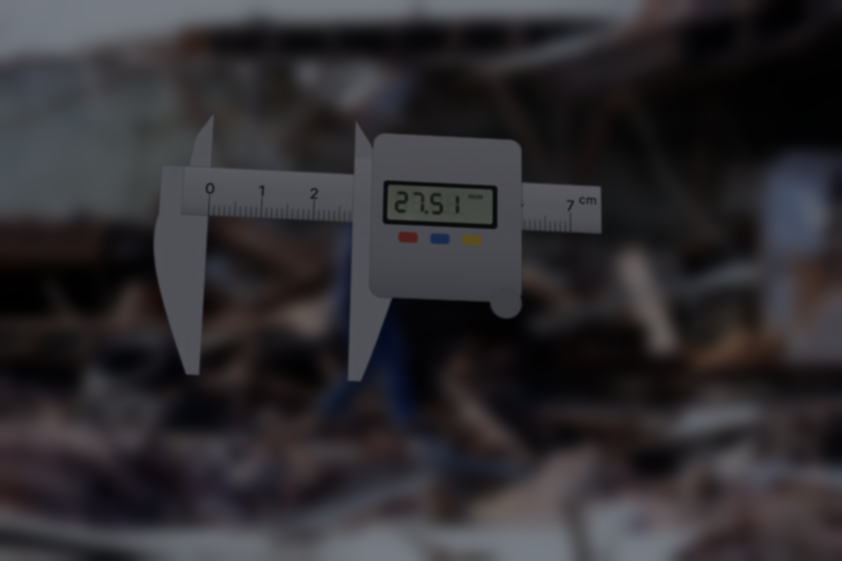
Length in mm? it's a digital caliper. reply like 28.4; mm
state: 27.51; mm
